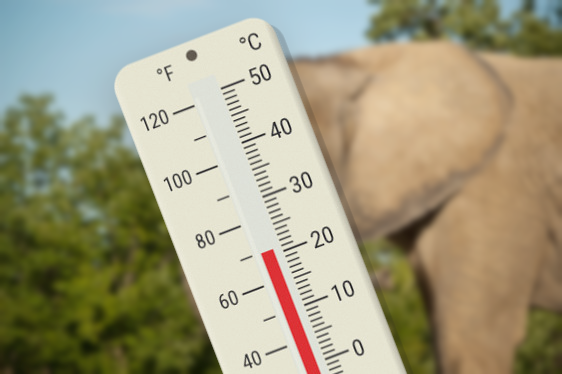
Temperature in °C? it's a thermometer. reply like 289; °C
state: 21; °C
